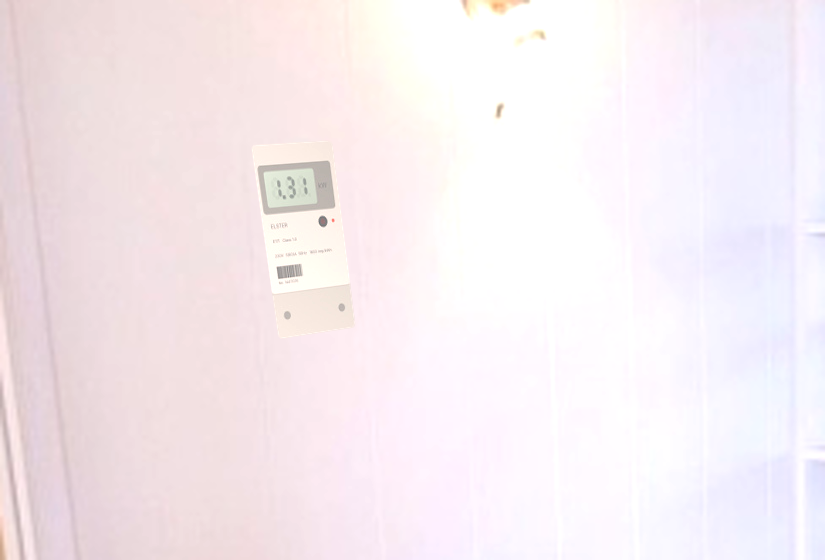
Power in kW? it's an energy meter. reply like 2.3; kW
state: 1.31; kW
